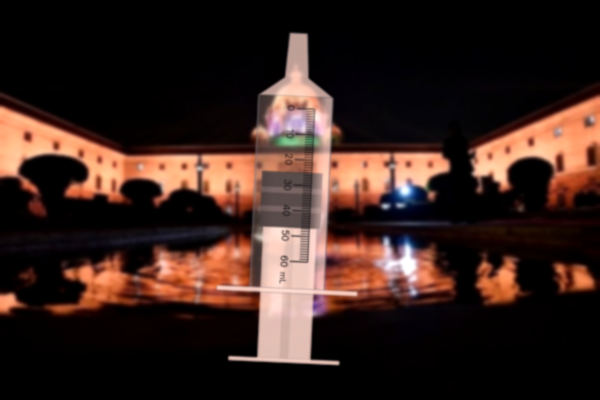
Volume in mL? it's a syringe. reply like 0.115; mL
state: 25; mL
